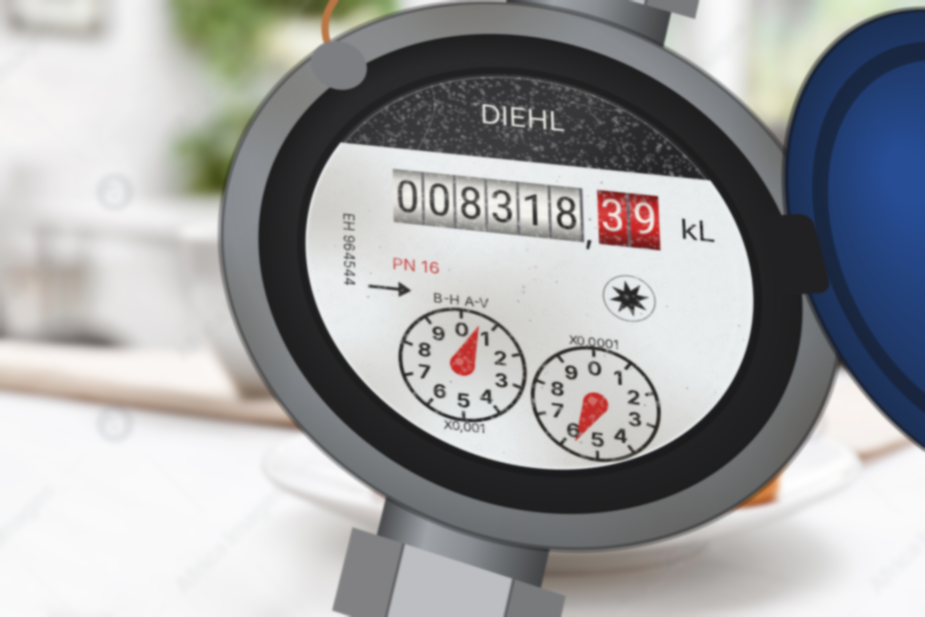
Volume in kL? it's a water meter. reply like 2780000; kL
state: 8318.3905; kL
